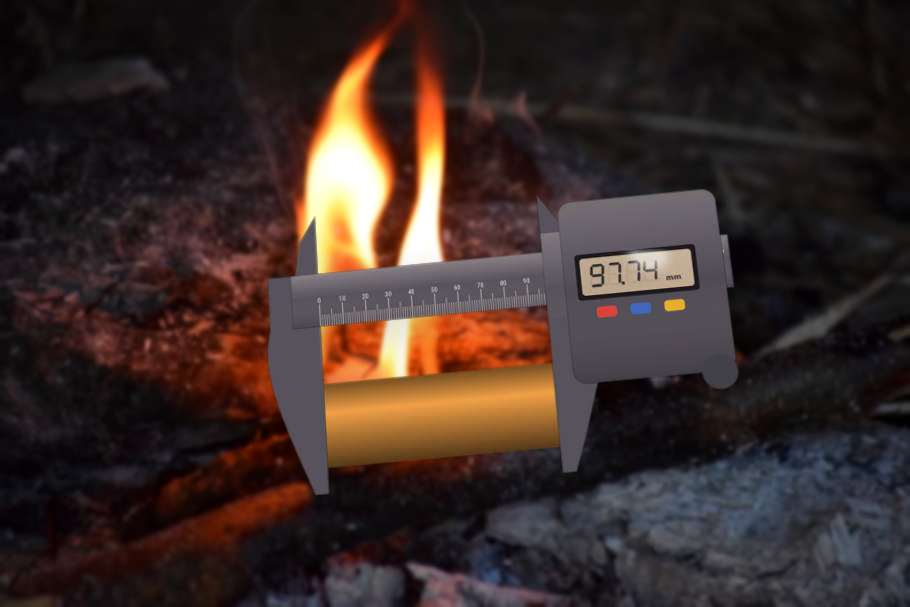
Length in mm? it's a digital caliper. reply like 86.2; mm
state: 97.74; mm
